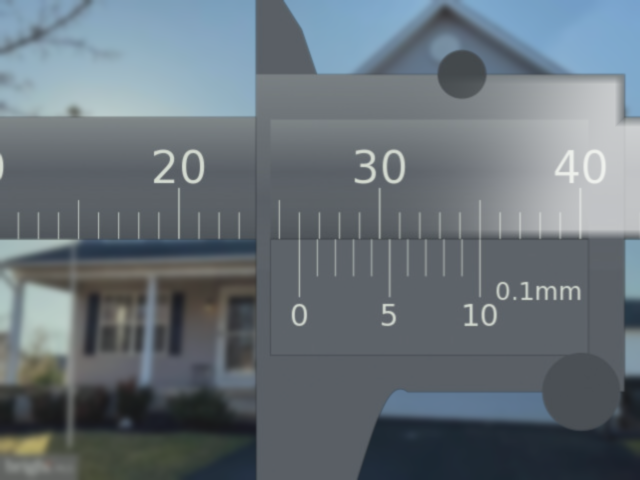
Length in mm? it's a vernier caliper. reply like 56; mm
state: 26.0; mm
